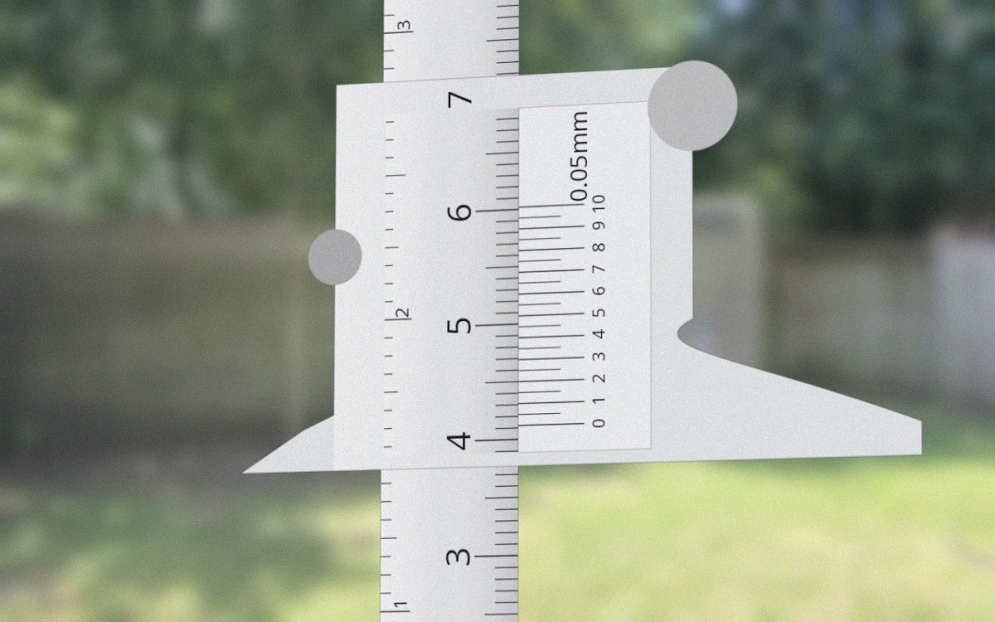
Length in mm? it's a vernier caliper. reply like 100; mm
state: 41.2; mm
